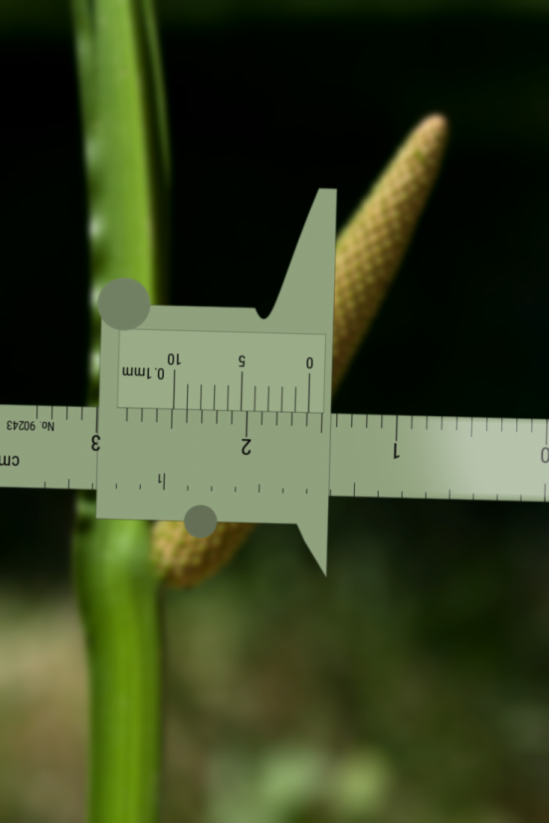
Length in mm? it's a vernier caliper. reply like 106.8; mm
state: 15.9; mm
